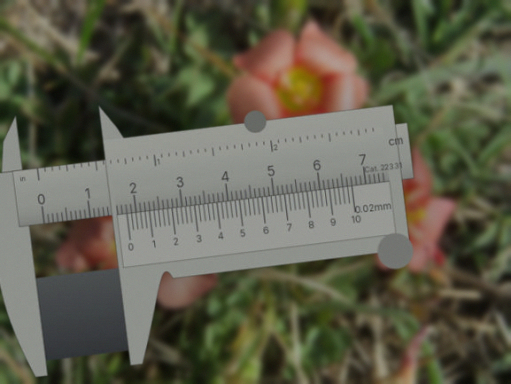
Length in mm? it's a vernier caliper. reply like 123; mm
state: 18.0; mm
